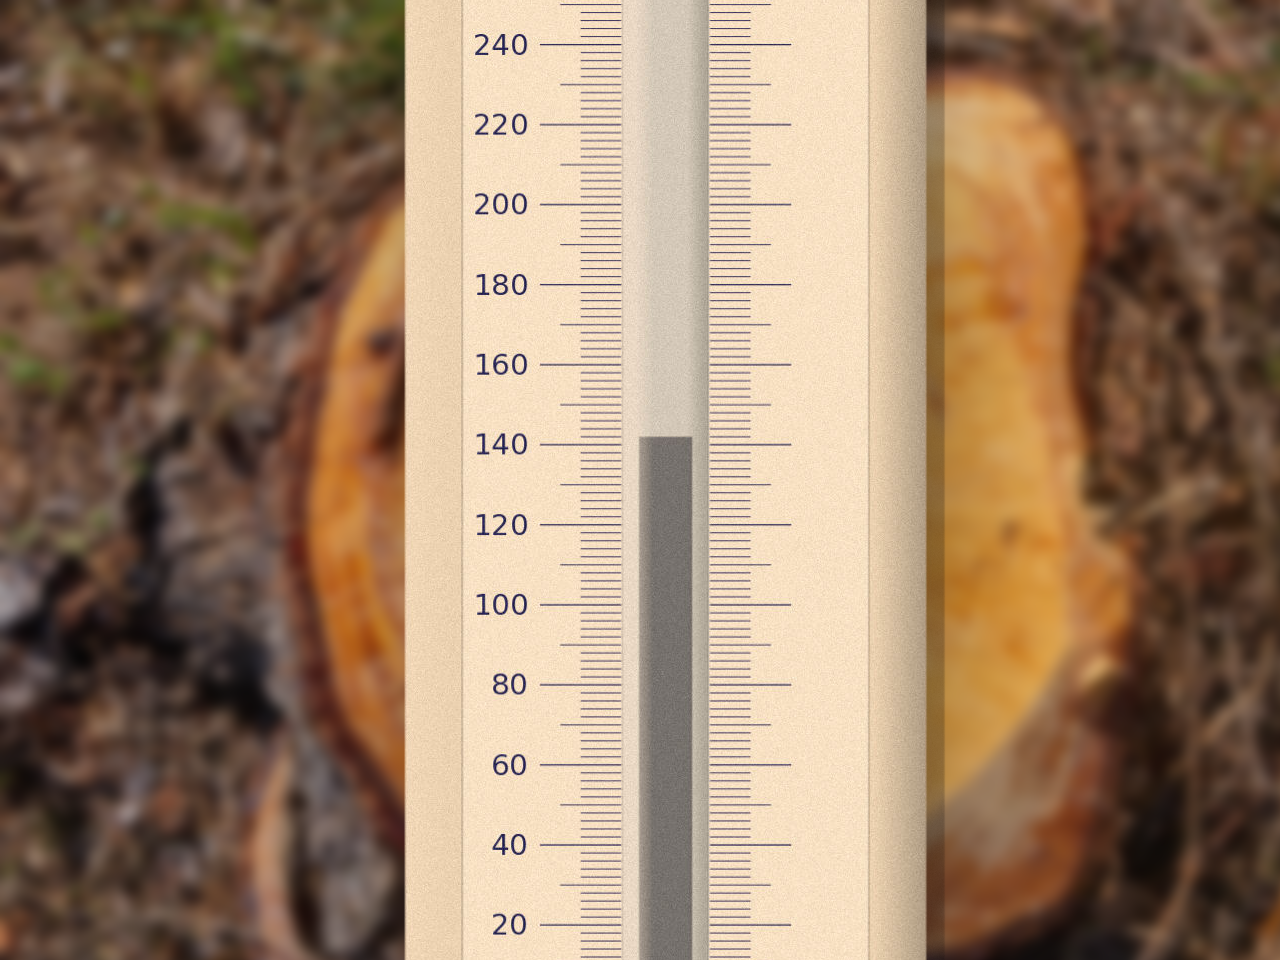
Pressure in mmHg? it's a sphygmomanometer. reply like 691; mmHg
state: 142; mmHg
